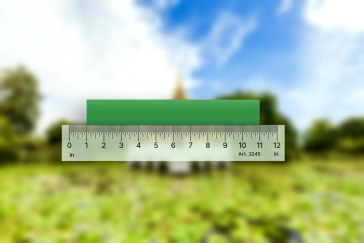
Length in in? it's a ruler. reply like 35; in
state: 10; in
